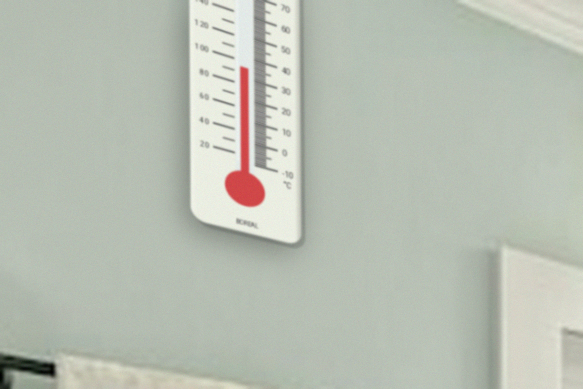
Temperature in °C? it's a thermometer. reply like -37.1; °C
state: 35; °C
